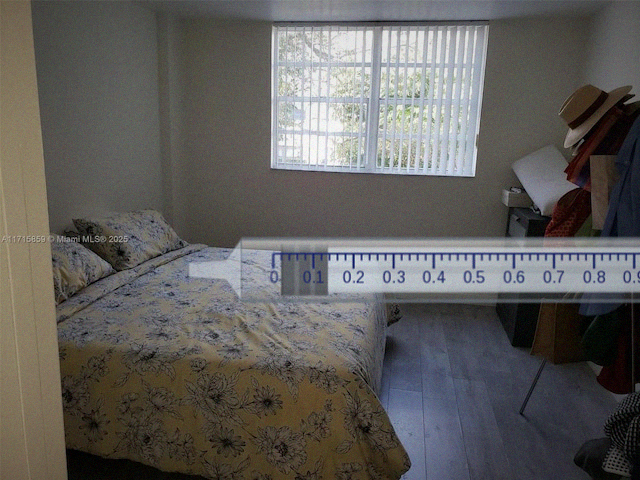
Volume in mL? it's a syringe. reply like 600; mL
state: 0.02; mL
